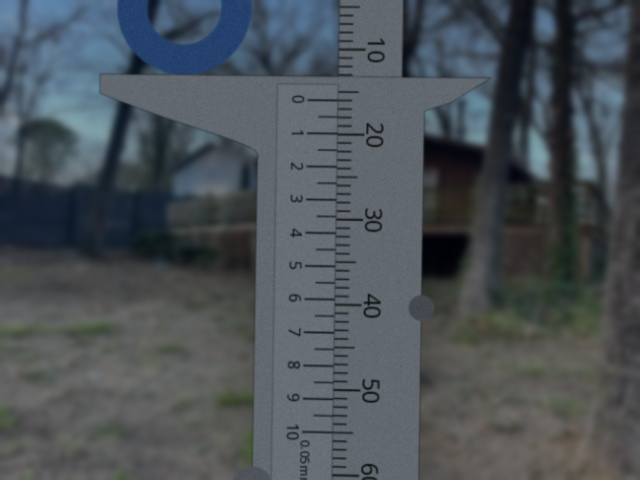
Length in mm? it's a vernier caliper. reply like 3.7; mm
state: 16.0; mm
